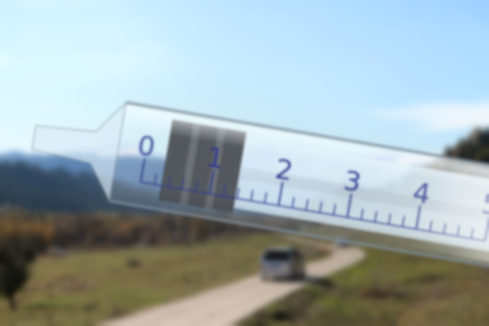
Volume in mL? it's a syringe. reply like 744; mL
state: 0.3; mL
